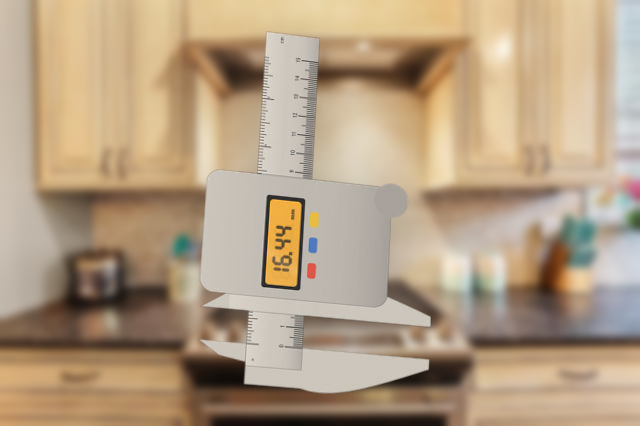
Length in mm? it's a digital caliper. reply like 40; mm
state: 16.44; mm
